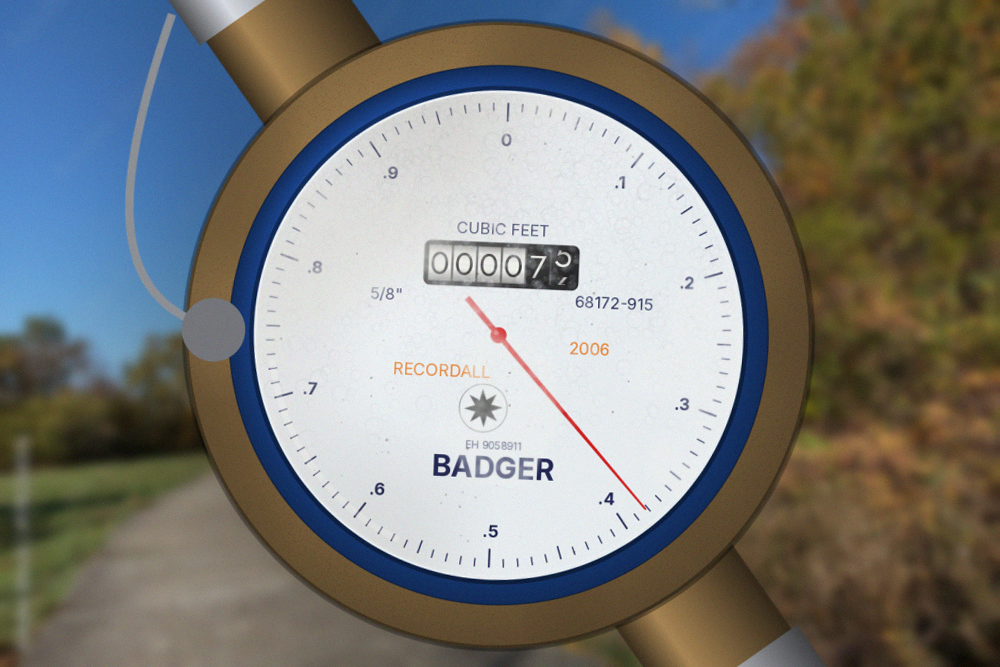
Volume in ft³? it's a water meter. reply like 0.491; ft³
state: 75.38; ft³
